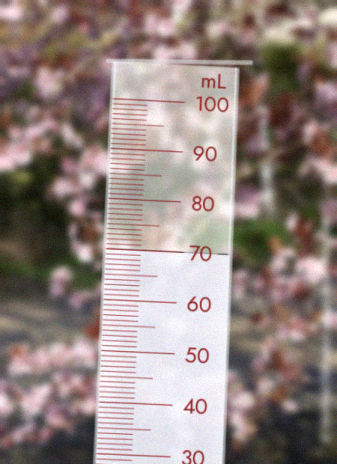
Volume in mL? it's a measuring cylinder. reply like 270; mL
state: 70; mL
